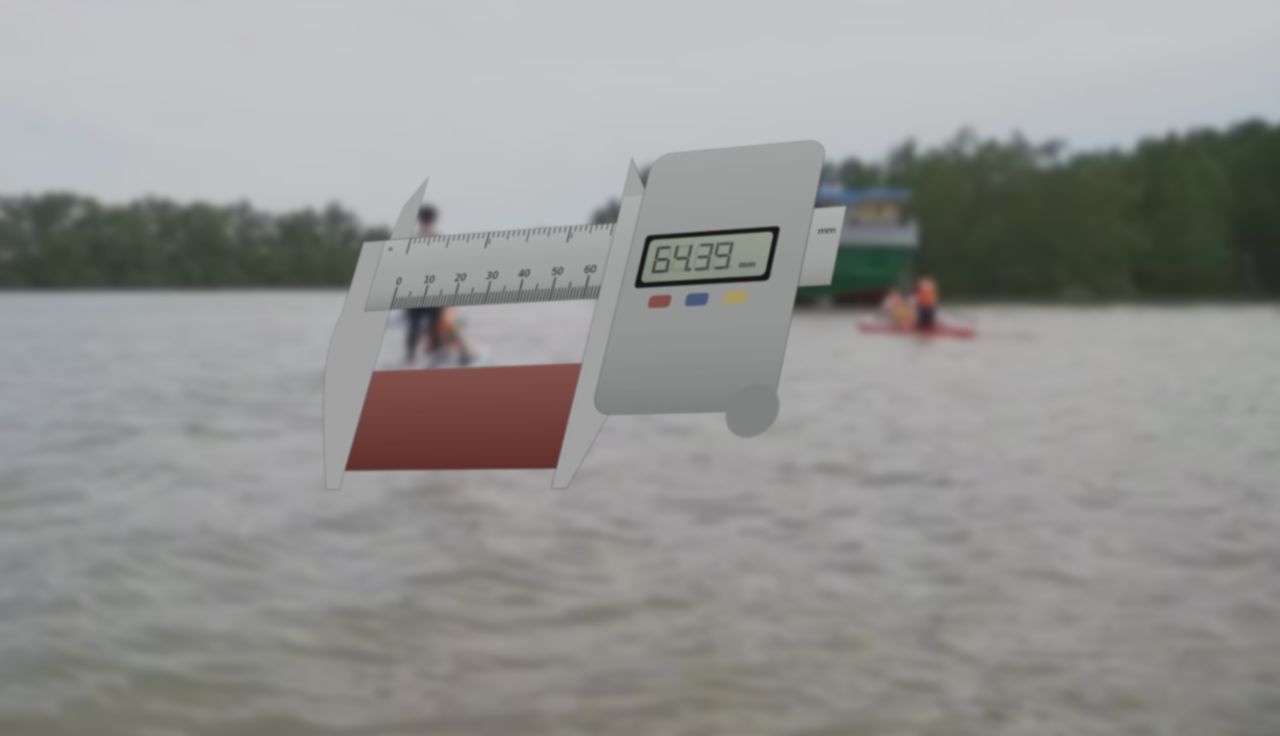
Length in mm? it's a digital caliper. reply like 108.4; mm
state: 64.39; mm
